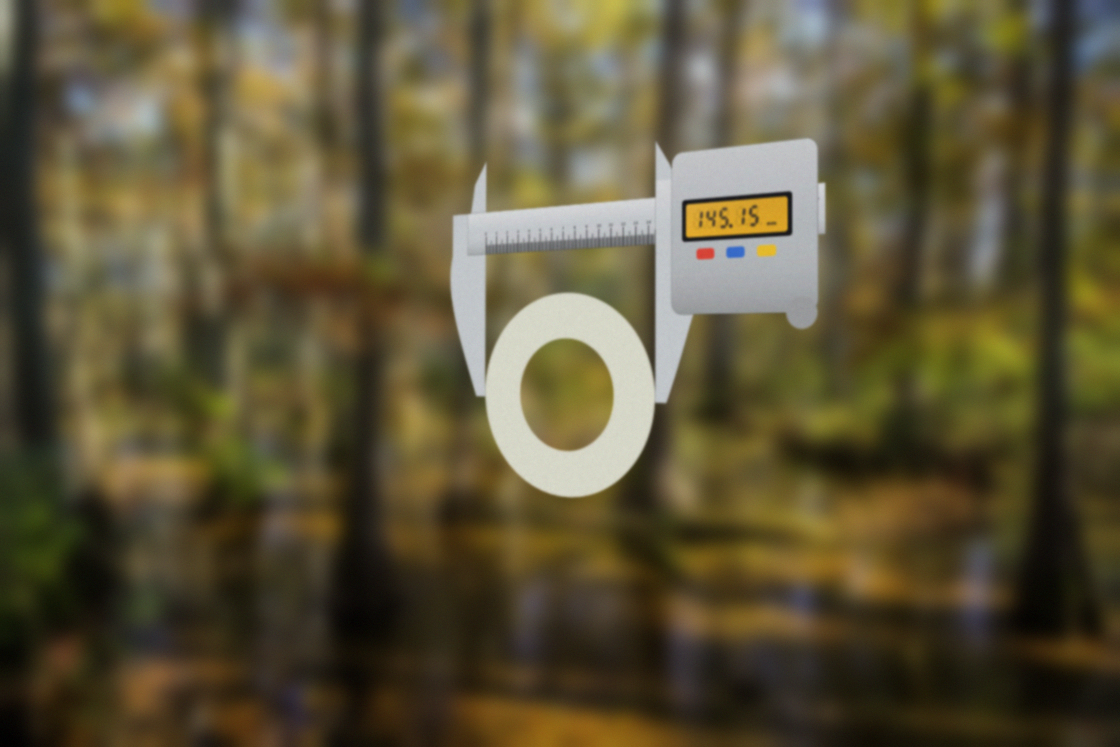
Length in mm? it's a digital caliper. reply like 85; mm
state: 145.15; mm
